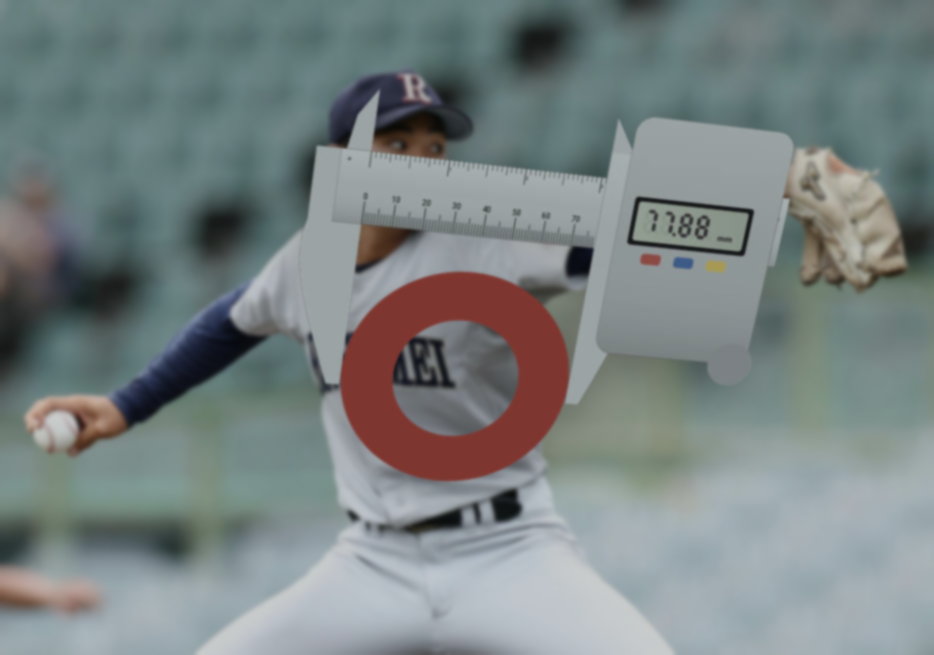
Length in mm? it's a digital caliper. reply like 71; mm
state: 77.88; mm
